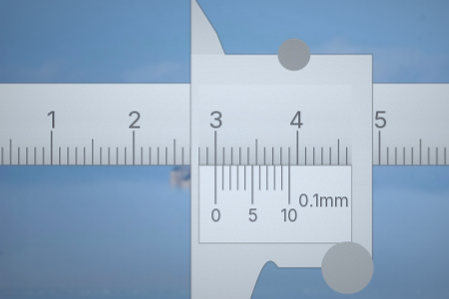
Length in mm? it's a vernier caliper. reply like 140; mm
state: 30.0; mm
